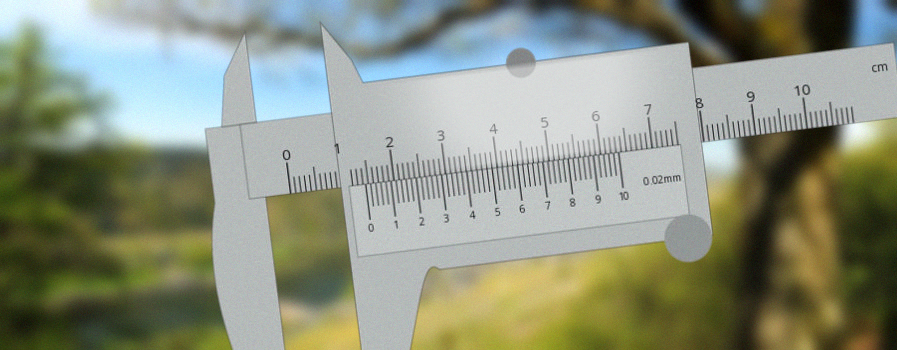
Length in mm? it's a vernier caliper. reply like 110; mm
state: 14.5; mm
